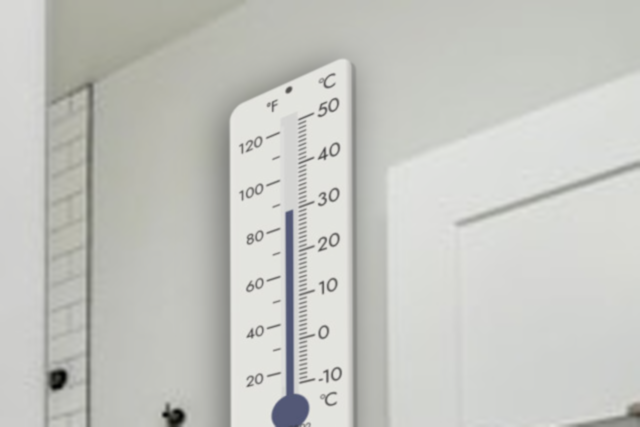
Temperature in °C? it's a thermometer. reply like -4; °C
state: 30; °C
